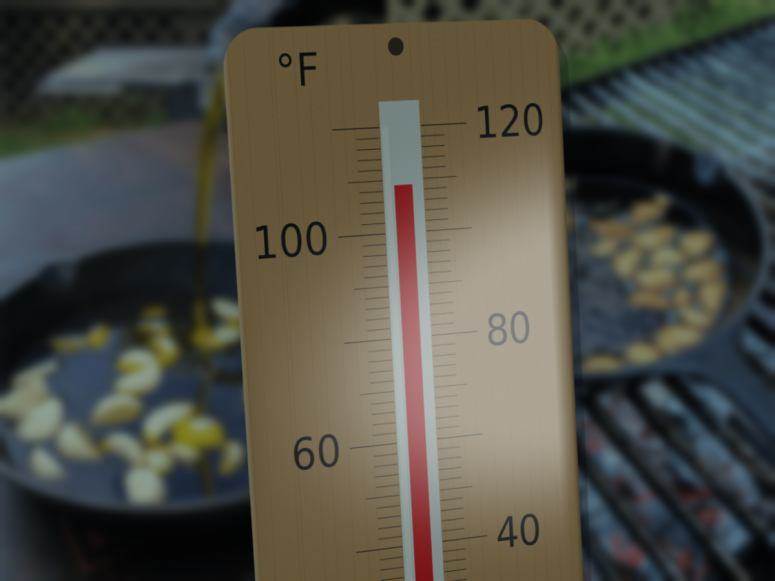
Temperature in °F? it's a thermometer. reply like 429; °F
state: 109; °F
